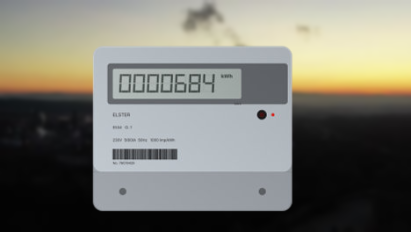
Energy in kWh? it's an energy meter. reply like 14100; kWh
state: 684; kWh
